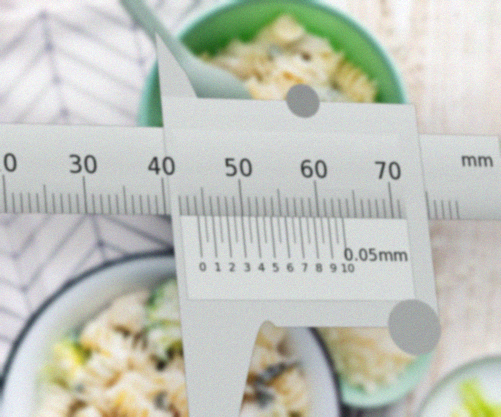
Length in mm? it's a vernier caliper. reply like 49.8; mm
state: 44.2; mm
